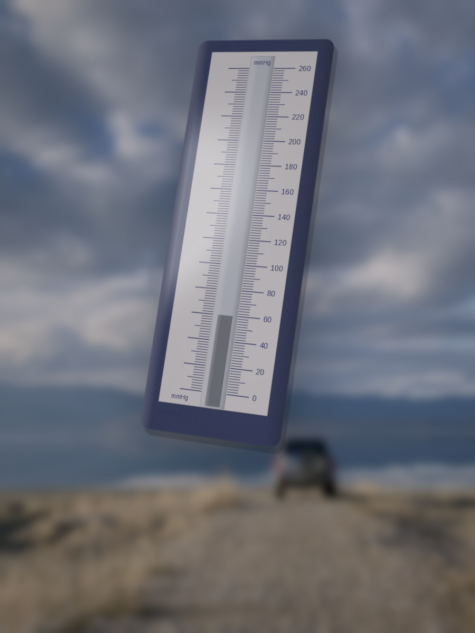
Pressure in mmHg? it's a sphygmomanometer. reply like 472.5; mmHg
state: 60; mmHg
